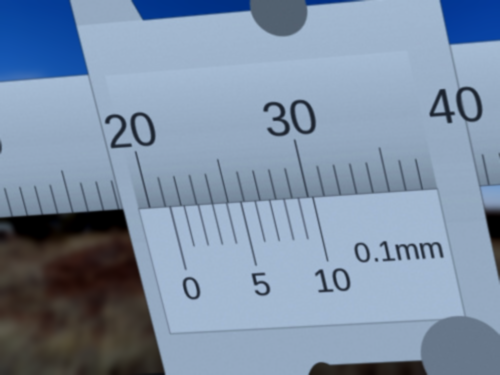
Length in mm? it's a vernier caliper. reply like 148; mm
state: 21.3; mm
